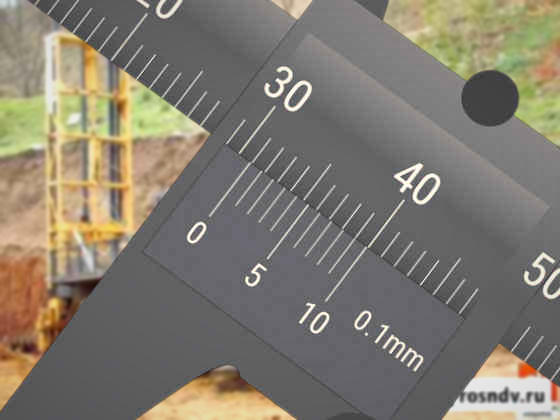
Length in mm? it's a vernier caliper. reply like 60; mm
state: 30.9; mm
